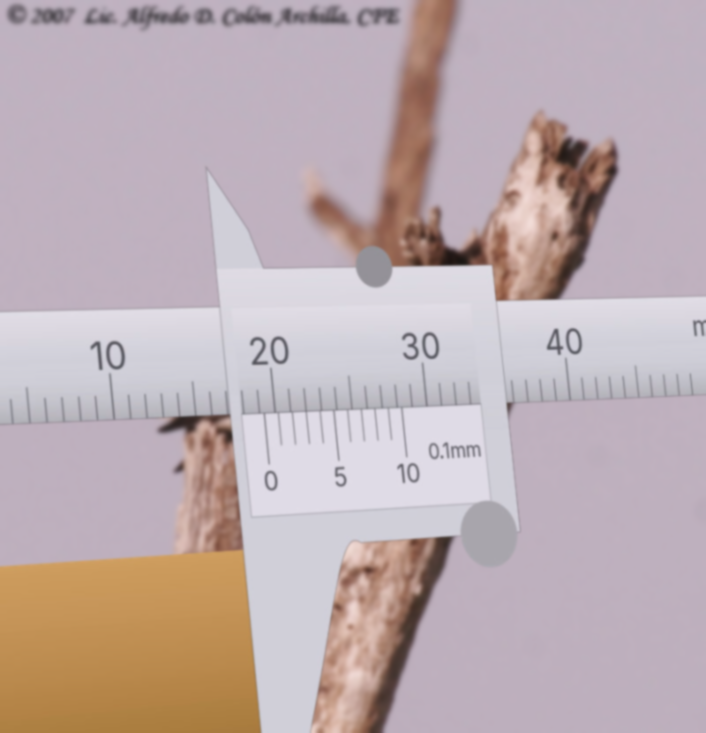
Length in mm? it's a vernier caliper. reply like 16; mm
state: 19.3; mm
